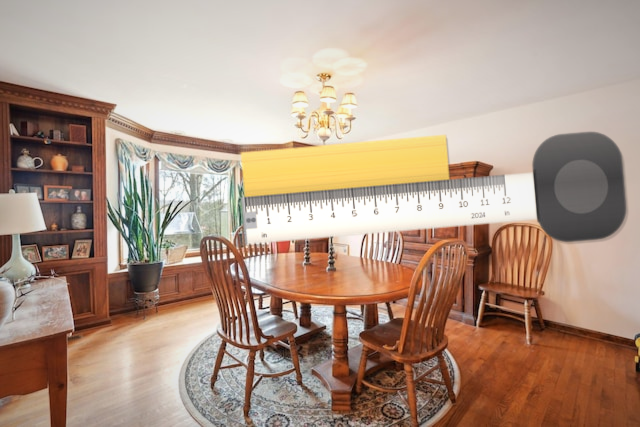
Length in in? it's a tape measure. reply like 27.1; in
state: 9.5; in
